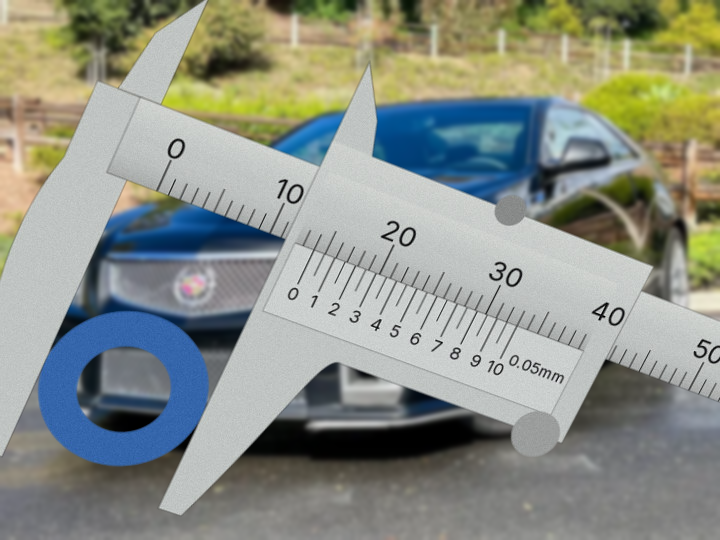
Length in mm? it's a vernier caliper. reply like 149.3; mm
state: 14.0; mm
